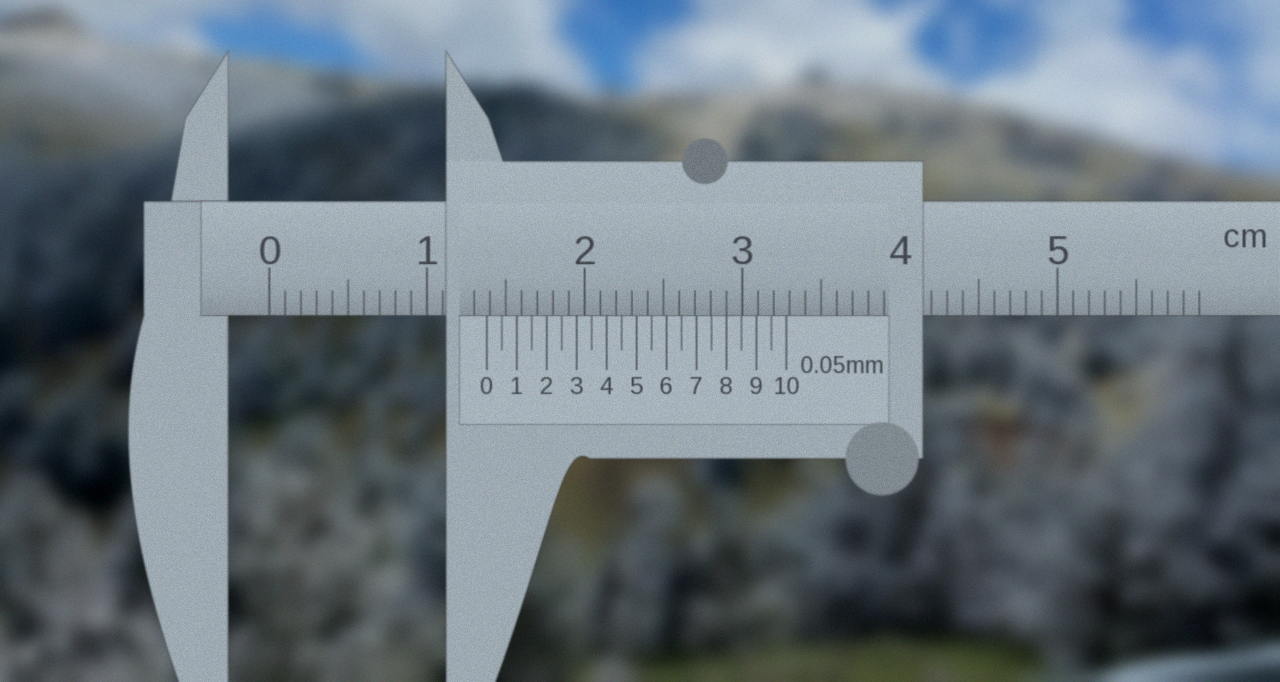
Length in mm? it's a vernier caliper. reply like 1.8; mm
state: 13.8; mm
